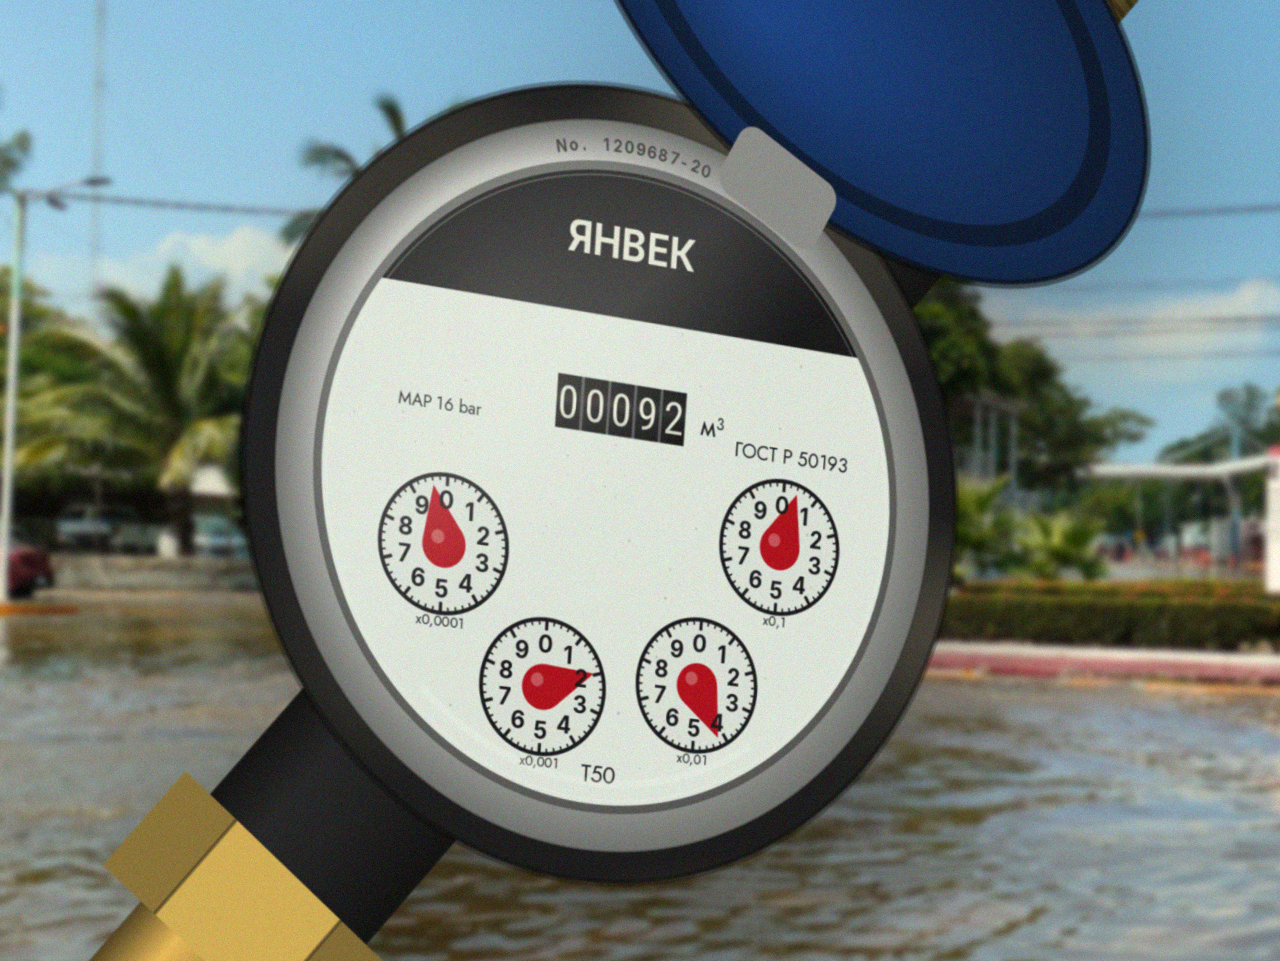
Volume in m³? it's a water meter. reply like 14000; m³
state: 92.0419; m³
